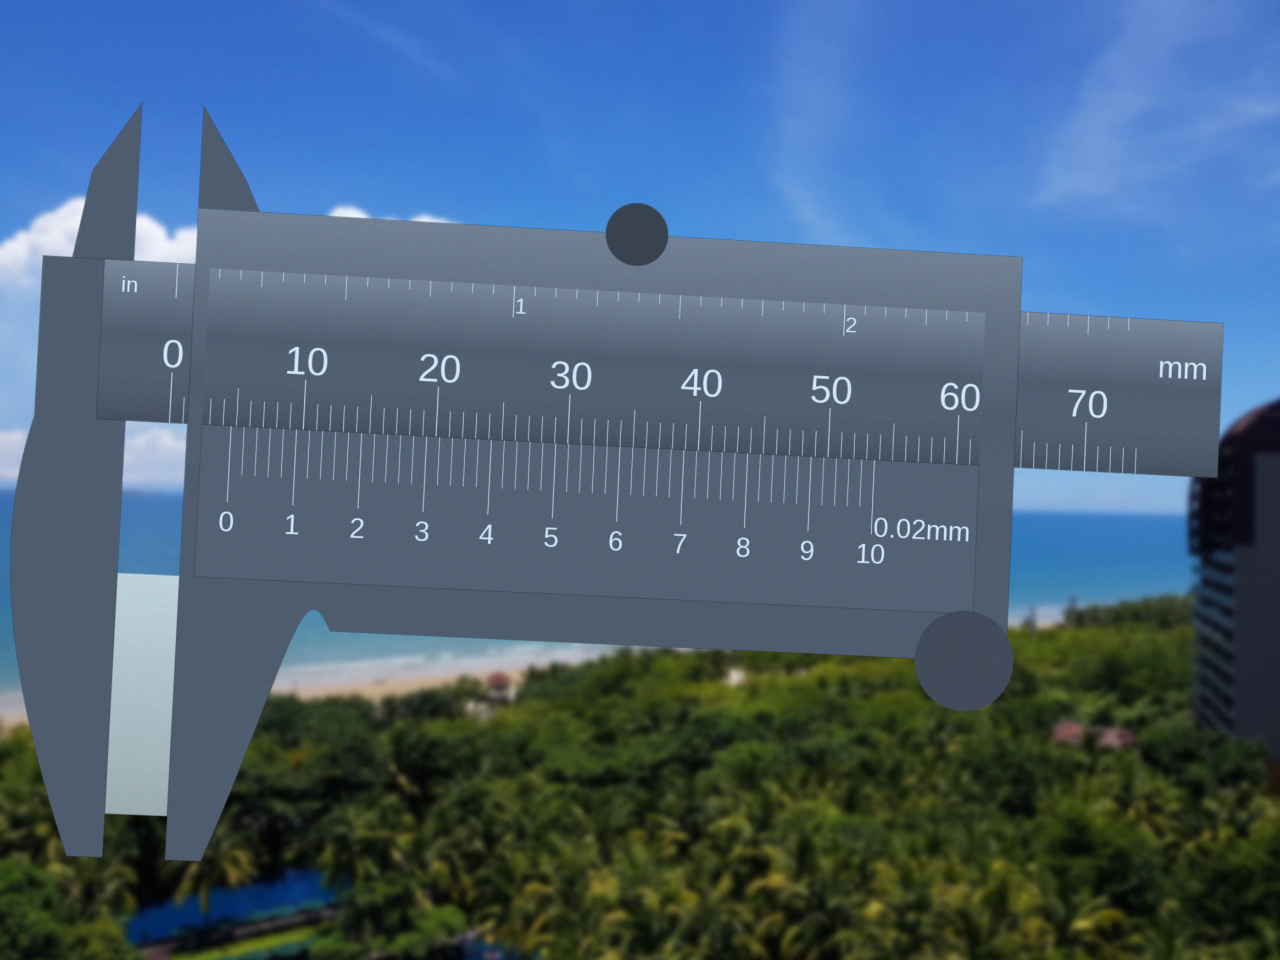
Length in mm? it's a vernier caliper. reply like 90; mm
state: 4.6; mm
